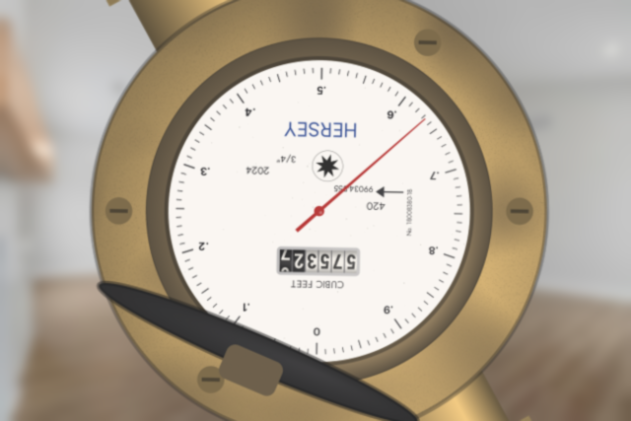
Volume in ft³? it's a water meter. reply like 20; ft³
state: 575326.63; ft³
